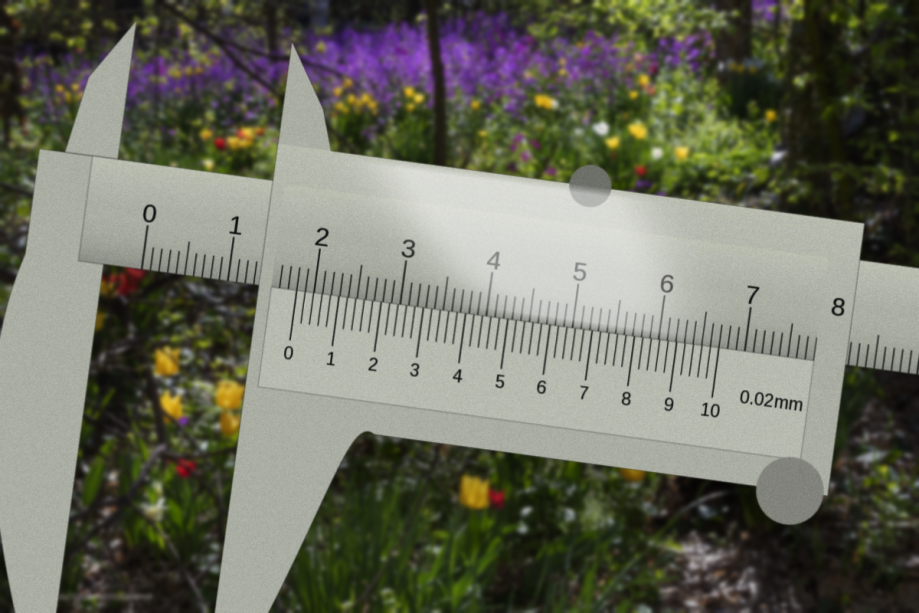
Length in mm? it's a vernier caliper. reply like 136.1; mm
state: 18.0; mm
